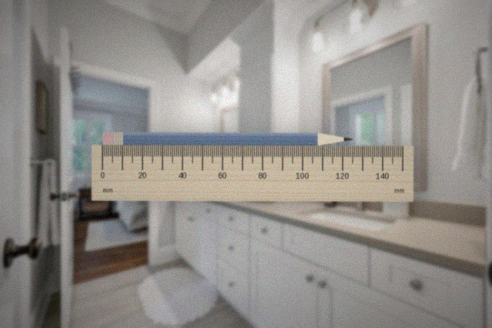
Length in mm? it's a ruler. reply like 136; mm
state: 125; mm
